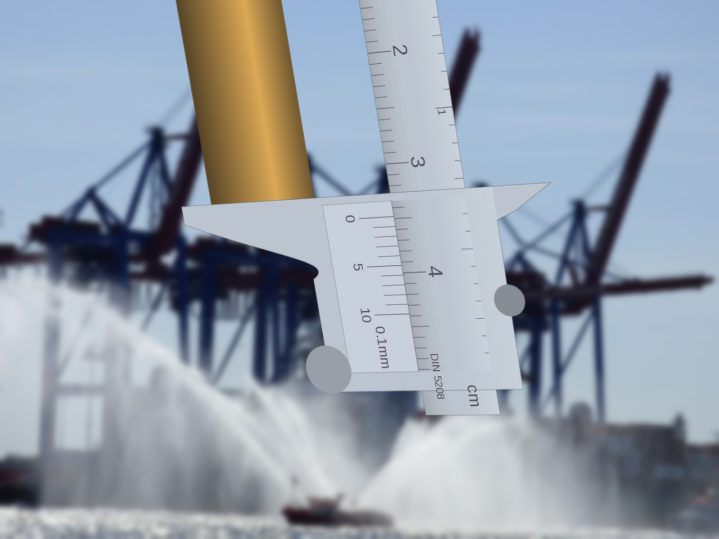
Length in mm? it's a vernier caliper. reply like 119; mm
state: 34.8; mm
